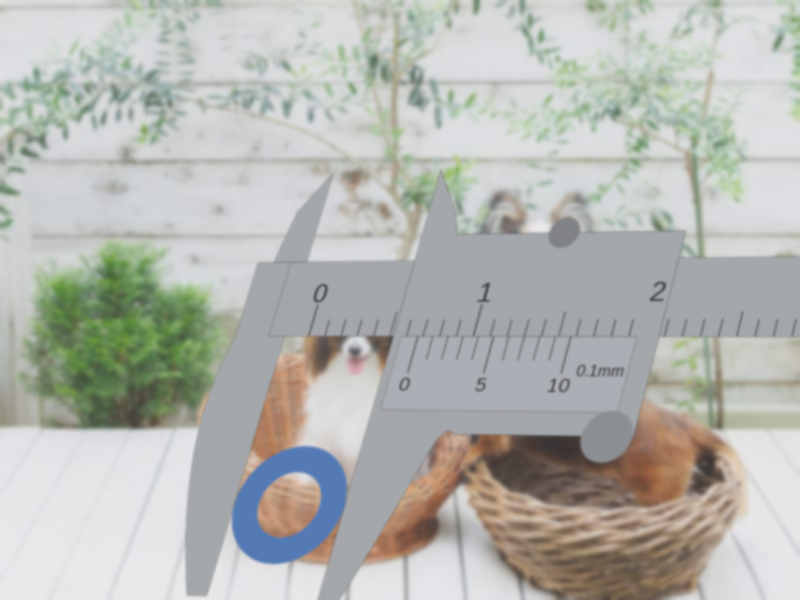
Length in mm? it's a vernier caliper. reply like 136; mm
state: 6.7; mm
